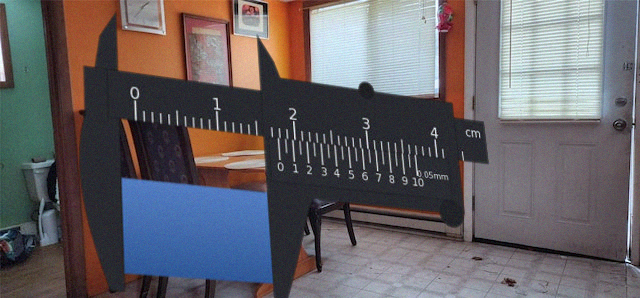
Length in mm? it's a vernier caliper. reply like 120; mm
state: 17.8; mm
